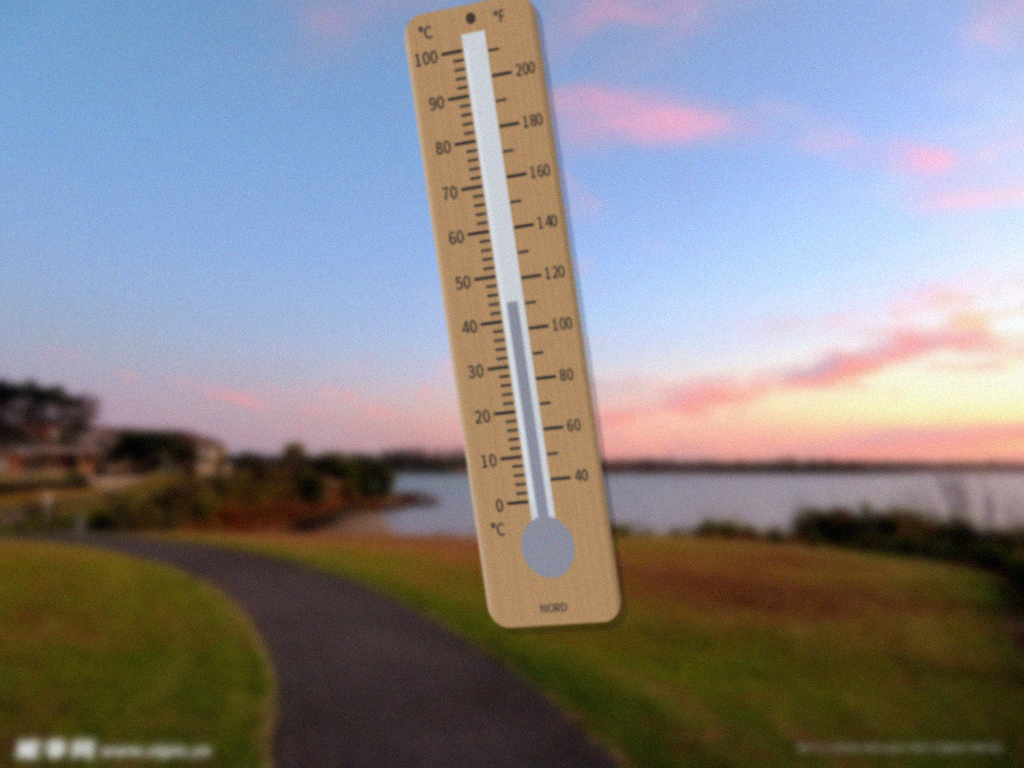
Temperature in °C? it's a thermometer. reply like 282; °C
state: 44; °C
